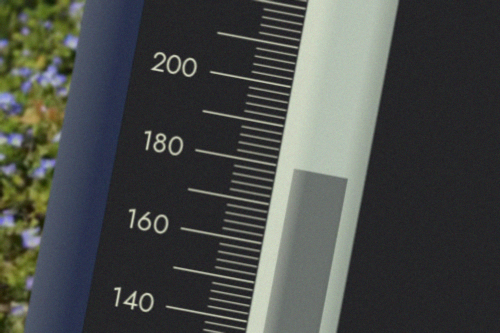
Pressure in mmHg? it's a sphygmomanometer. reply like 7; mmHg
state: 180; mmHg
